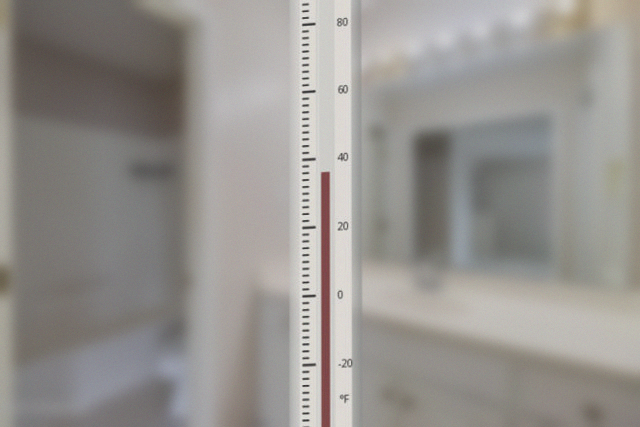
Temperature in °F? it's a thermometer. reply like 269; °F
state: 36; °F
